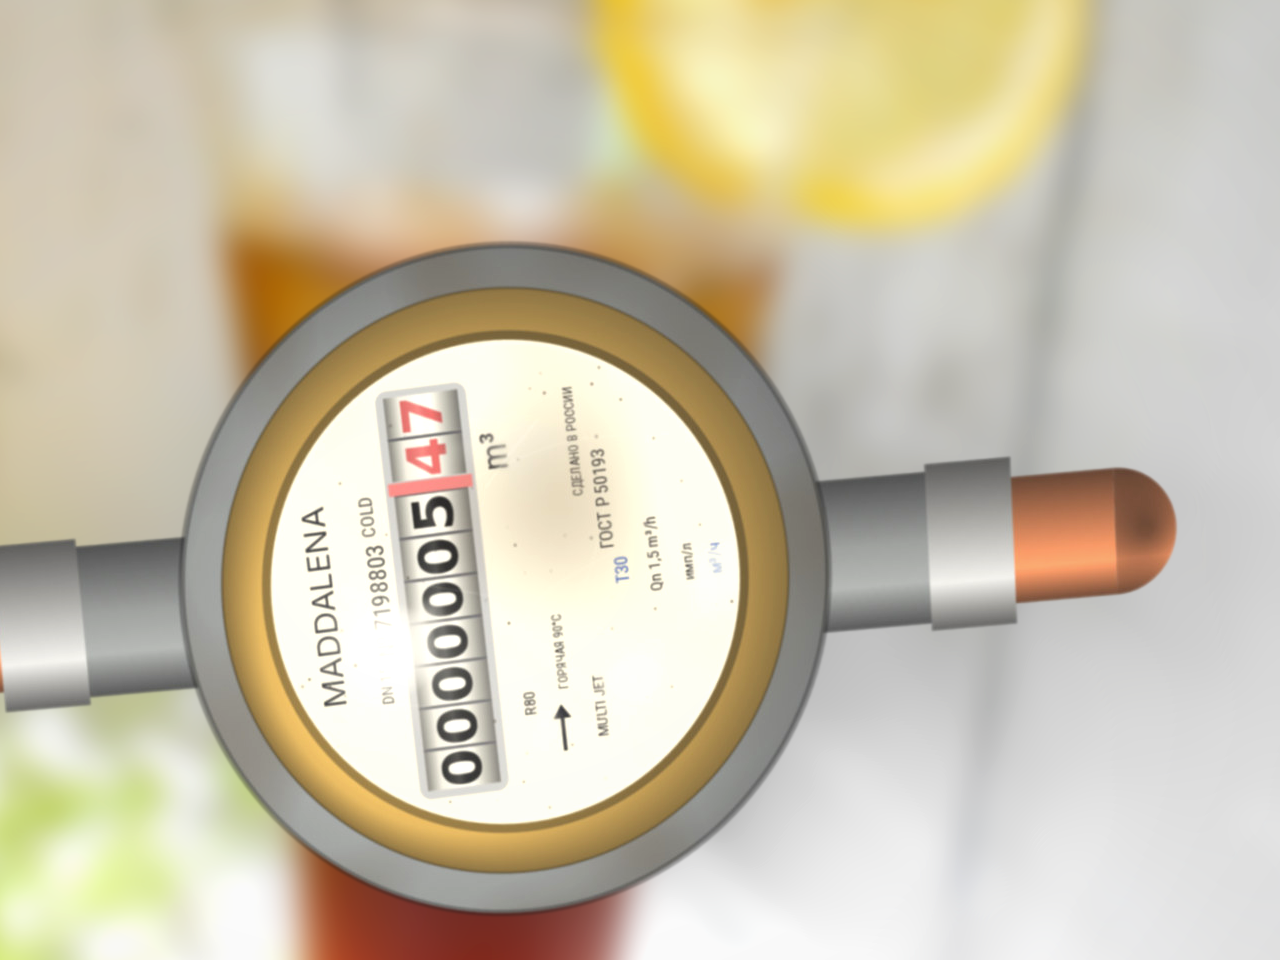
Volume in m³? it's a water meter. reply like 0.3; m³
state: 5.47; m³
